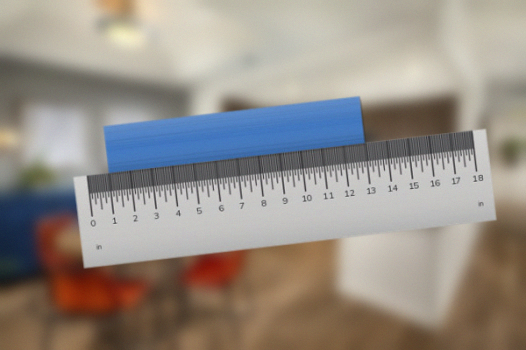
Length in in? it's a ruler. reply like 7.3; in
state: 12; in
